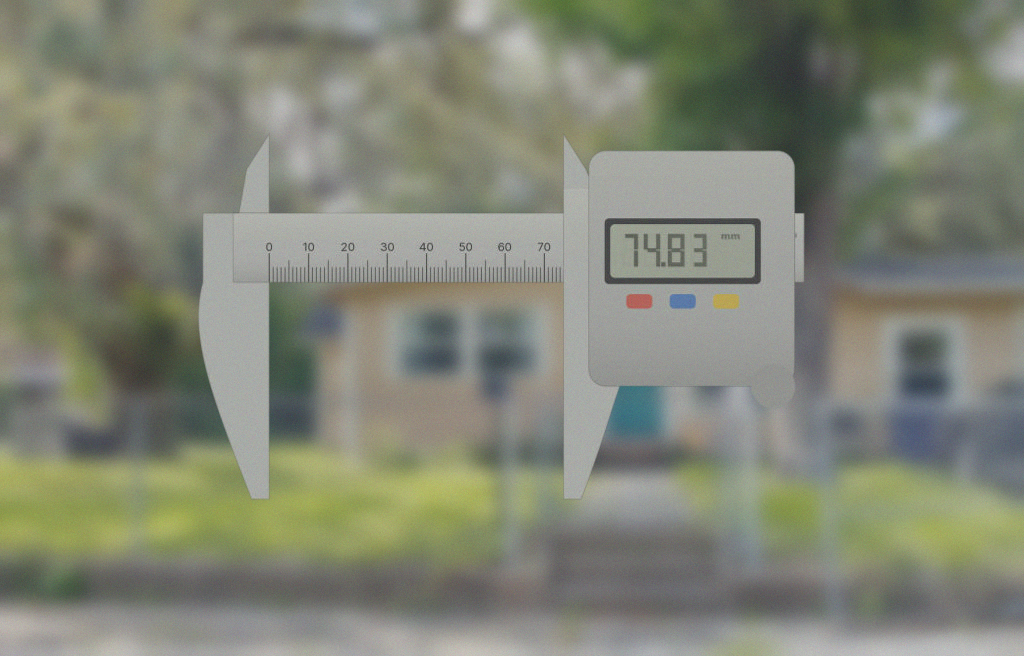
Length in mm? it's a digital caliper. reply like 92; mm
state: 74.83; mm
